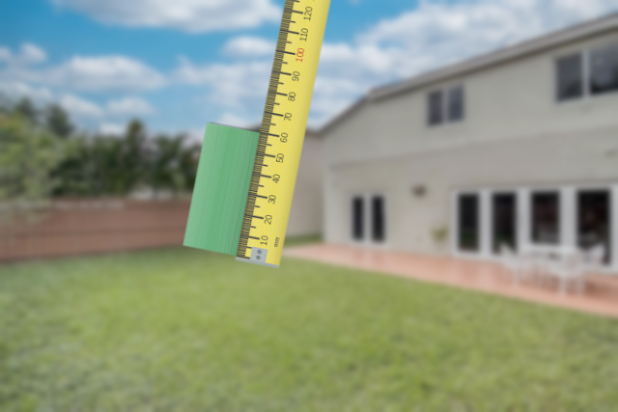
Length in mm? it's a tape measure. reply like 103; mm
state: 60; mm
